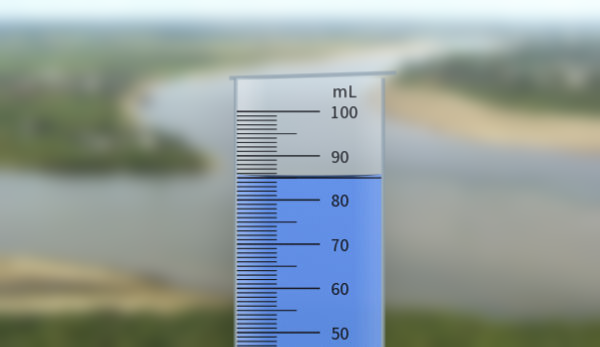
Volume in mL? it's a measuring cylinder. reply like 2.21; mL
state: 85; mL
